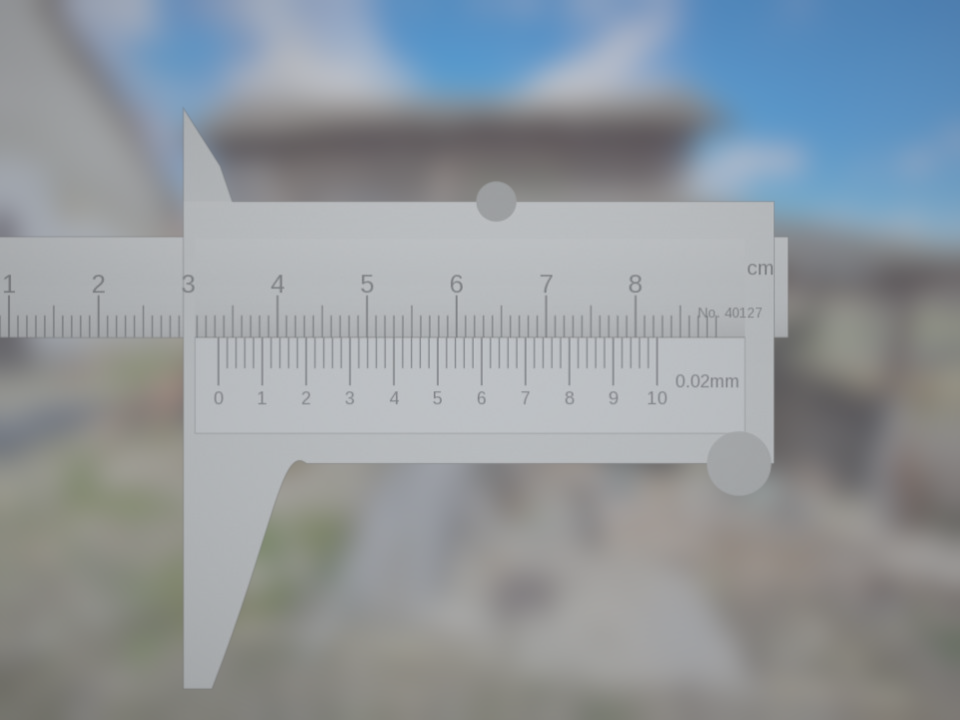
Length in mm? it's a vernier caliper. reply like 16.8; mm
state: 33.4; mm
